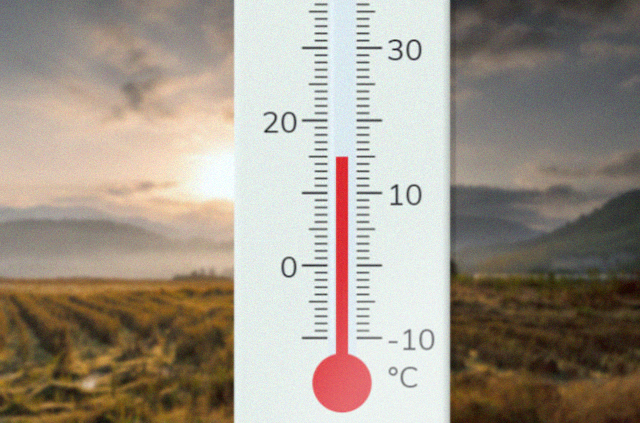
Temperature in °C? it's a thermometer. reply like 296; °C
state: 15; °C
